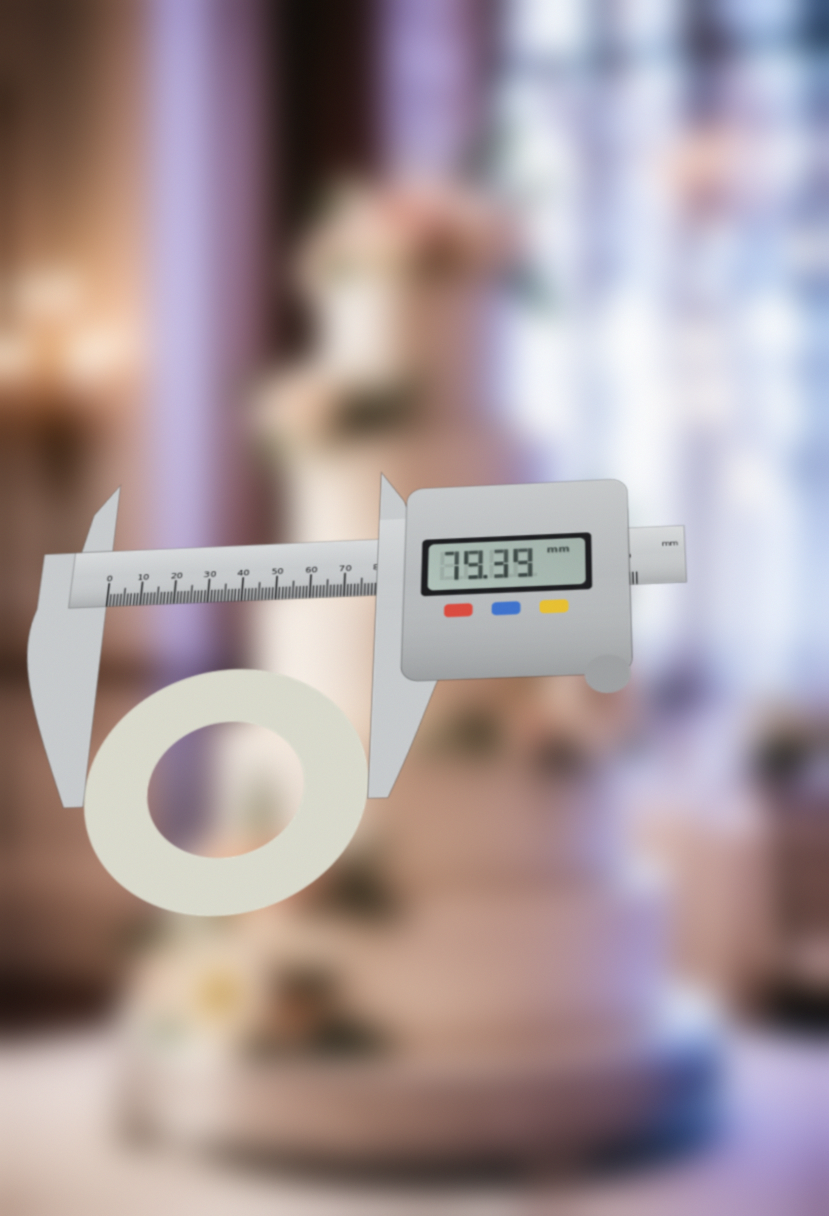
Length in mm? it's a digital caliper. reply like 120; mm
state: 79.39; mm
